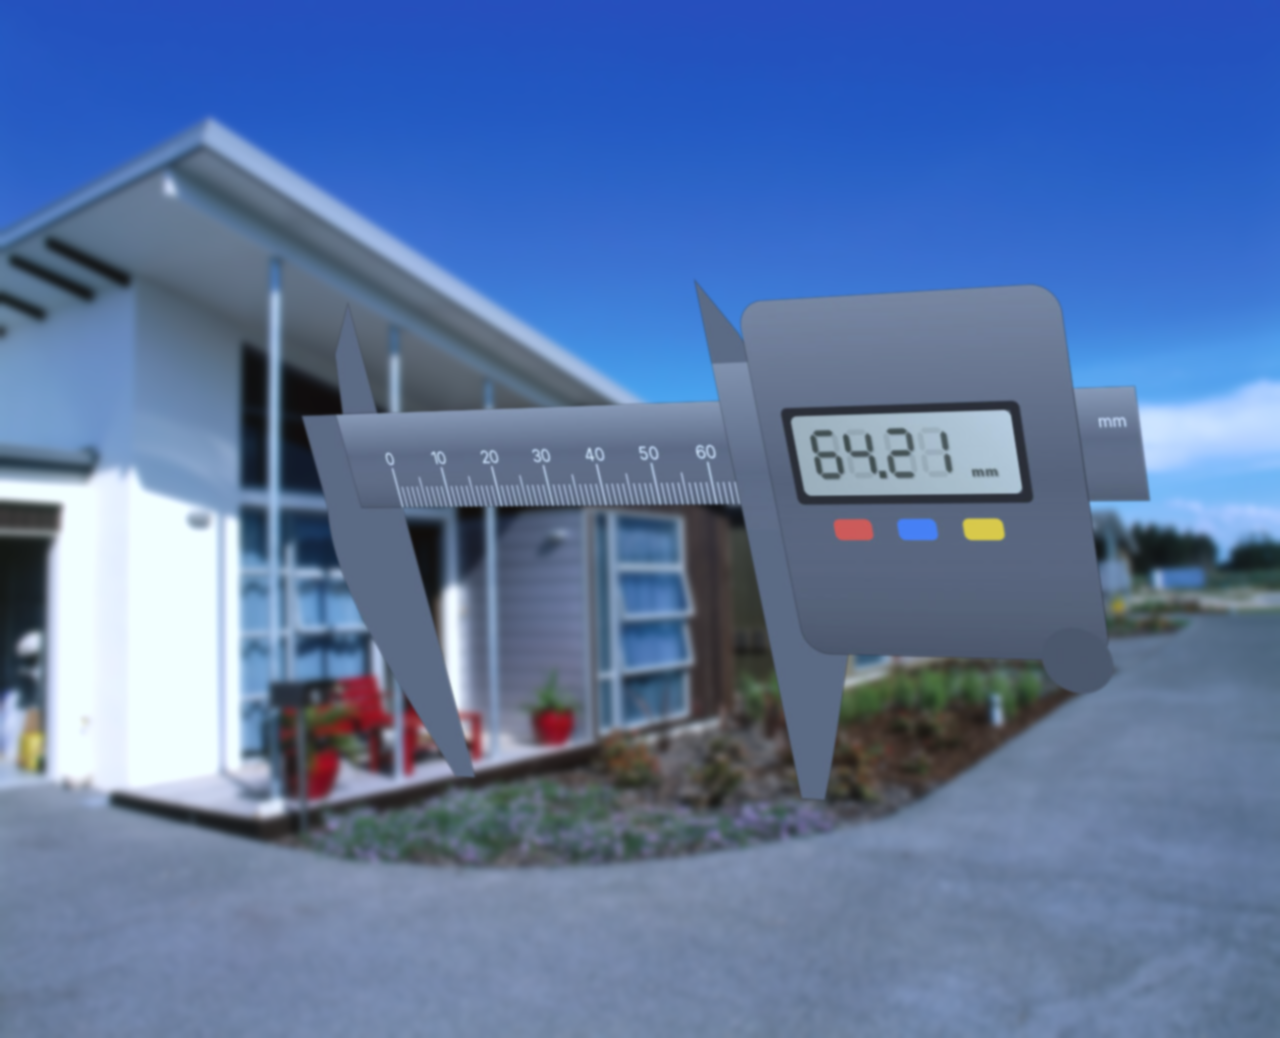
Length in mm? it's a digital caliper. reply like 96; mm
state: 64.21; mm
